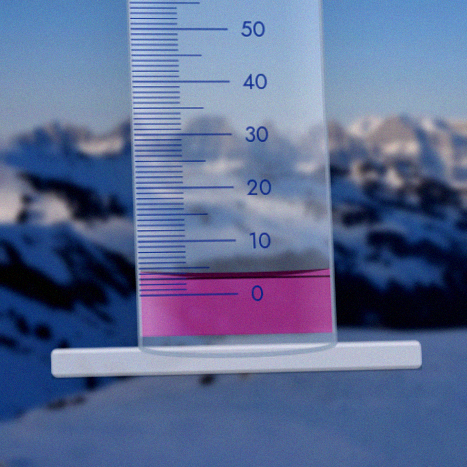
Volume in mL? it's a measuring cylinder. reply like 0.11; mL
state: 3; mL
